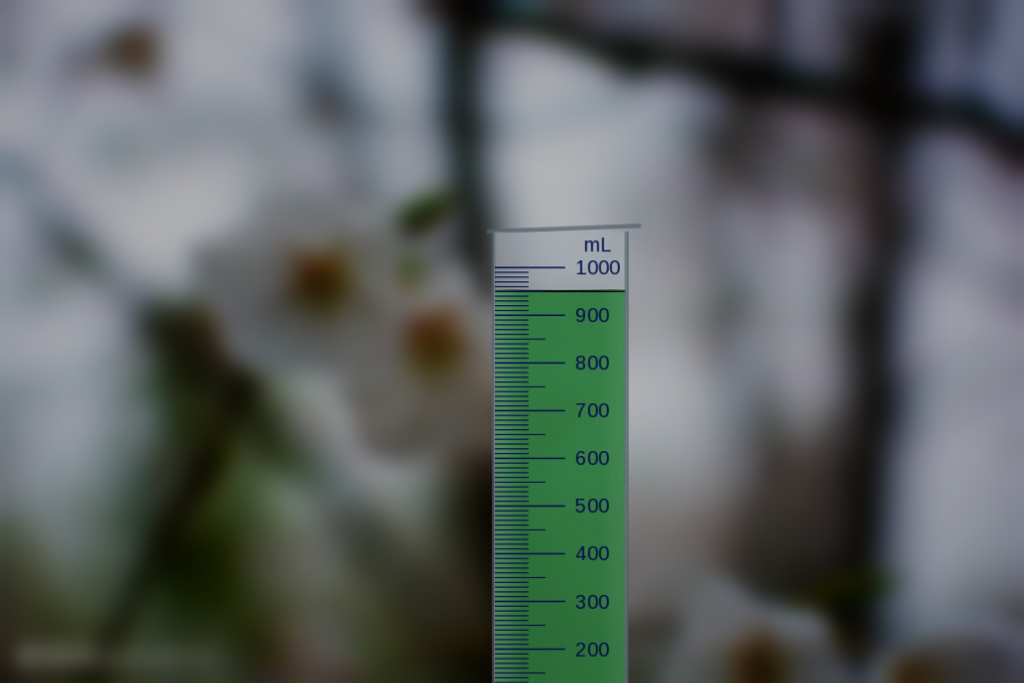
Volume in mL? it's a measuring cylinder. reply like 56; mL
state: 950; mL
